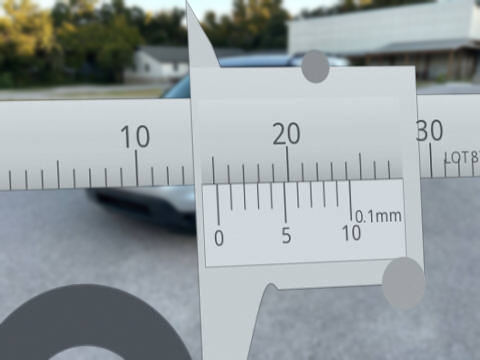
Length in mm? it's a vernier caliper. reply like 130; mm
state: 15.2; mm
